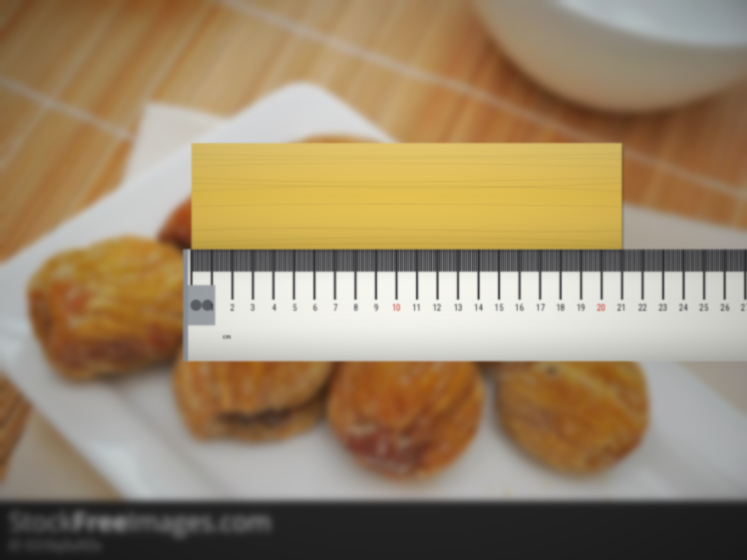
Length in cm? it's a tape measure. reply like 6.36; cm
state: 21; cm
